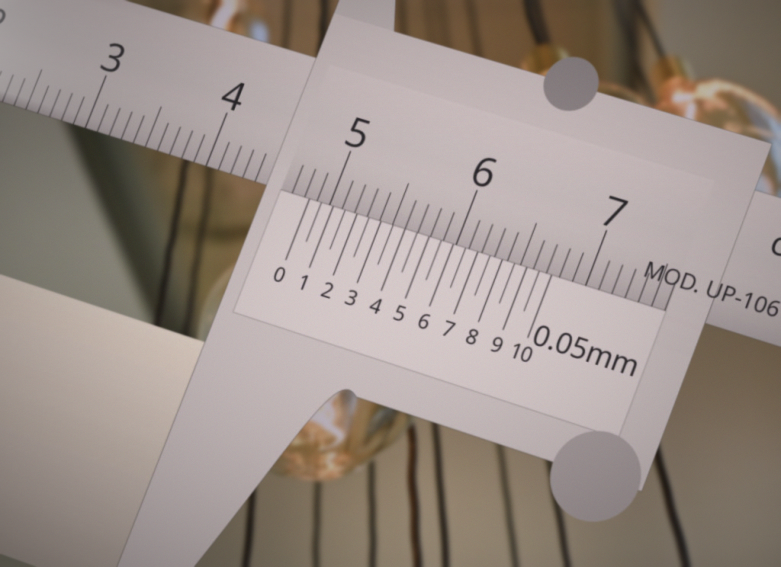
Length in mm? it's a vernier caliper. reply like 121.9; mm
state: 48.4; mm
